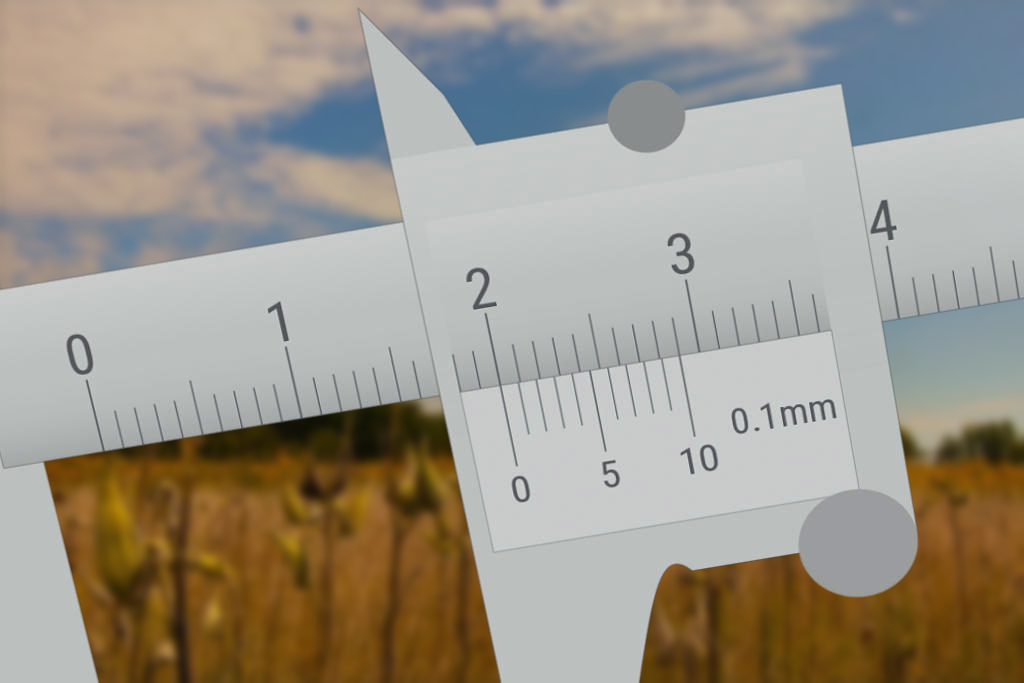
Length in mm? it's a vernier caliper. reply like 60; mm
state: 20.0; mm
